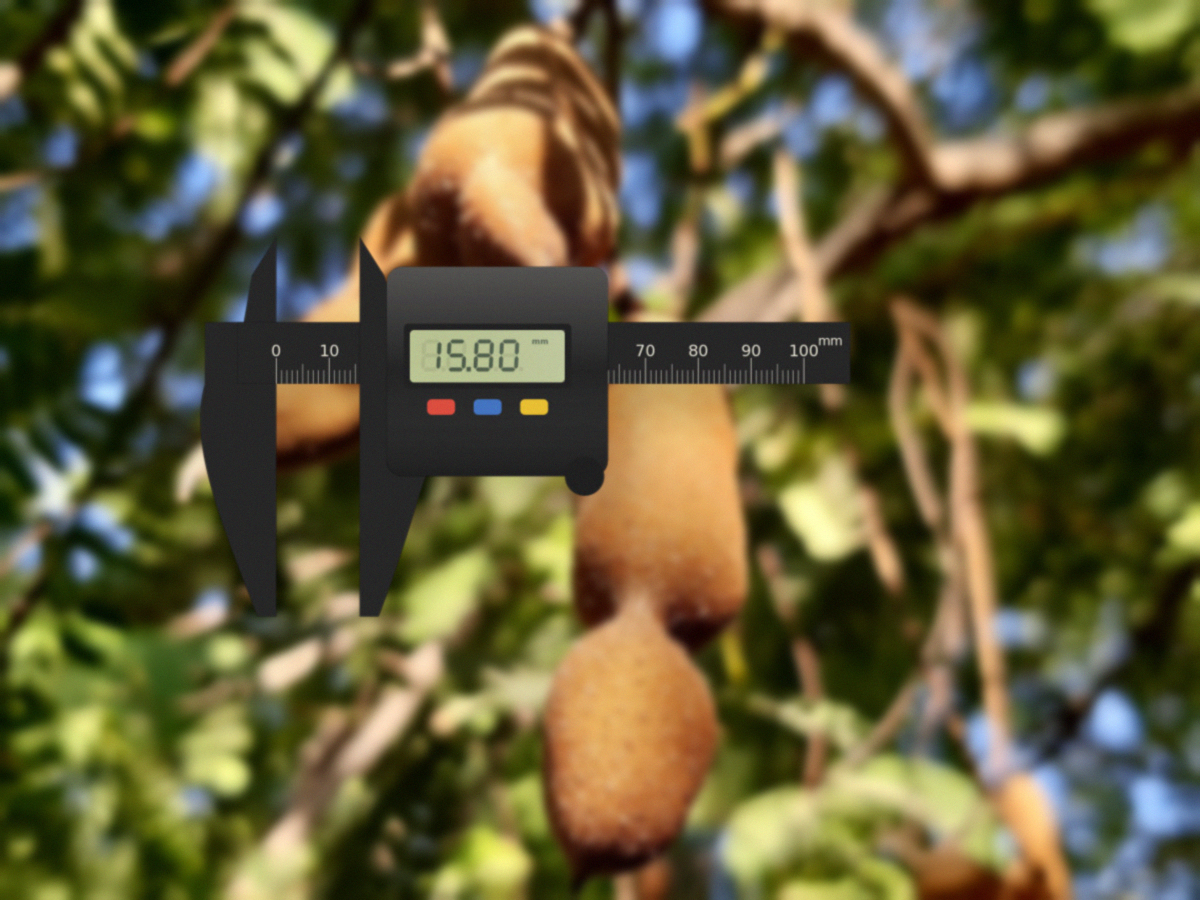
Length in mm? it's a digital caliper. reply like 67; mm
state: 15.80; mm
